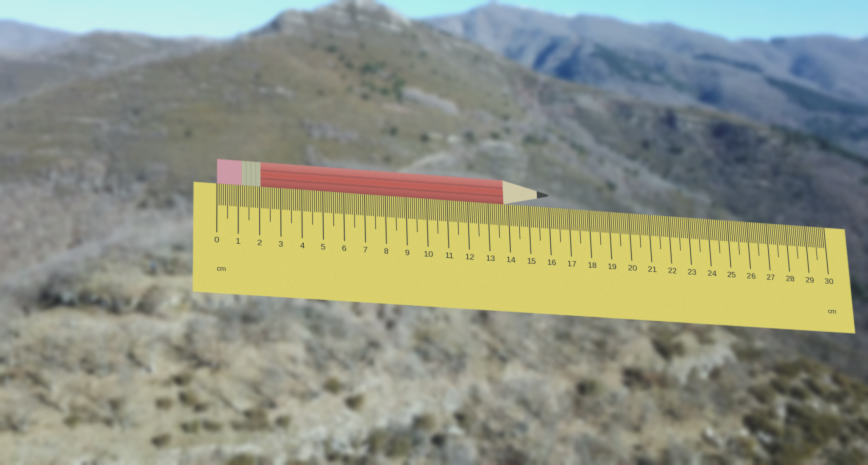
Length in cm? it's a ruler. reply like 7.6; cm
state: 16; cm
